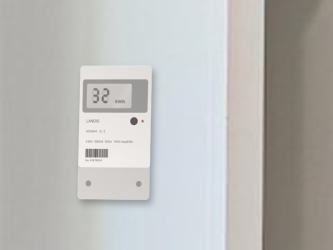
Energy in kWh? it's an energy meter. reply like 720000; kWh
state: 32; kWh
